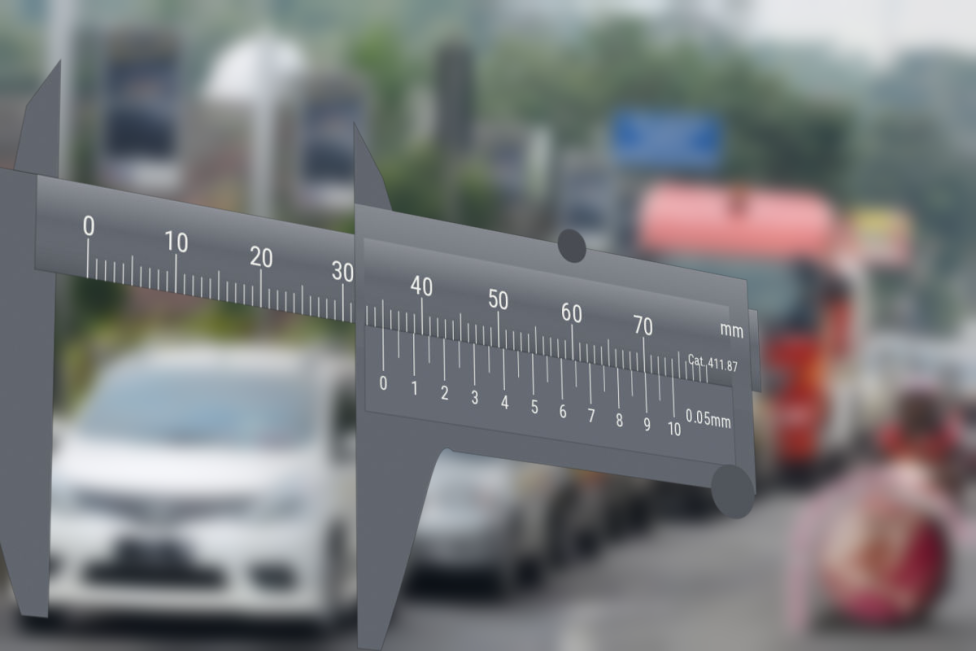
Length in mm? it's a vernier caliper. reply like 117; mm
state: 35.0; mm
